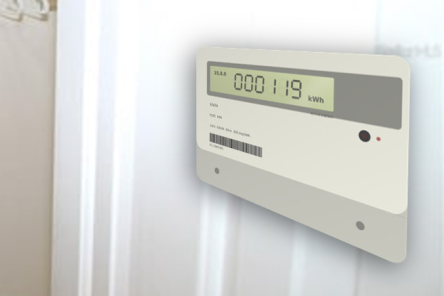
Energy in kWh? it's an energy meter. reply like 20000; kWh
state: 119; kWh
